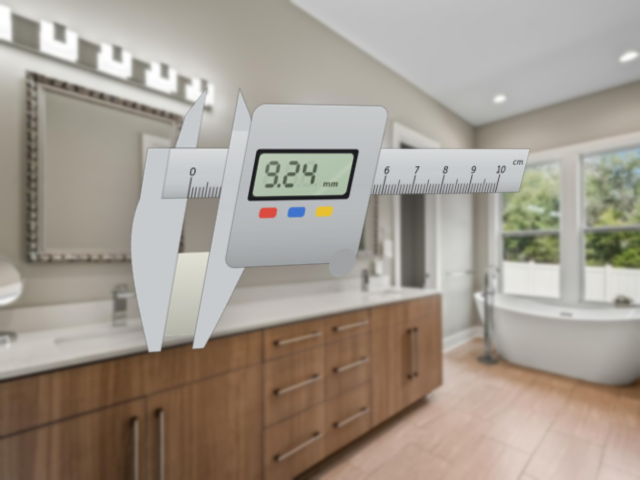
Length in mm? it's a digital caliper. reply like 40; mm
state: 9.24; mm
